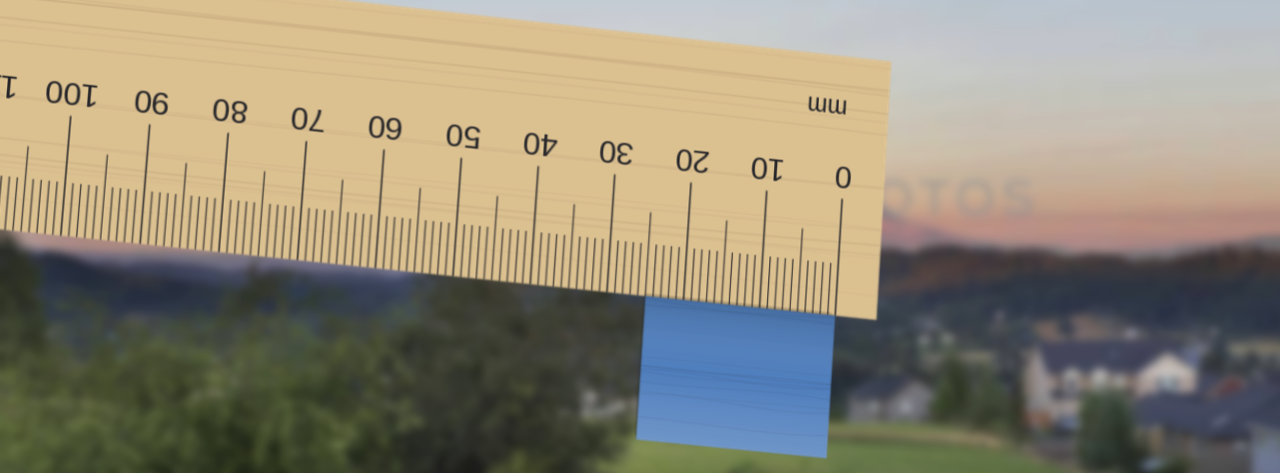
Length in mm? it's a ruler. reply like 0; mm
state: 25; mm
